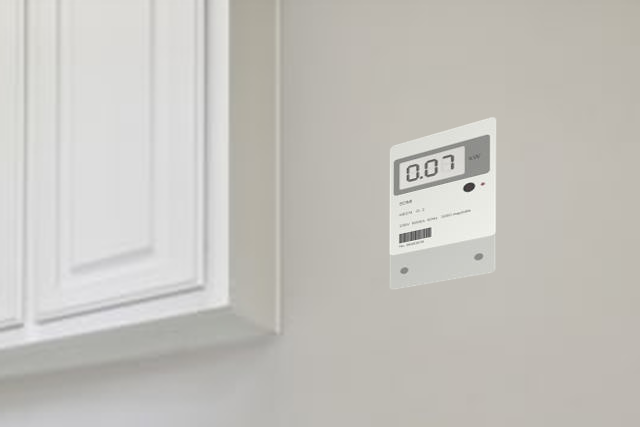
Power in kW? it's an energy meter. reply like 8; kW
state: 0.07; kW
